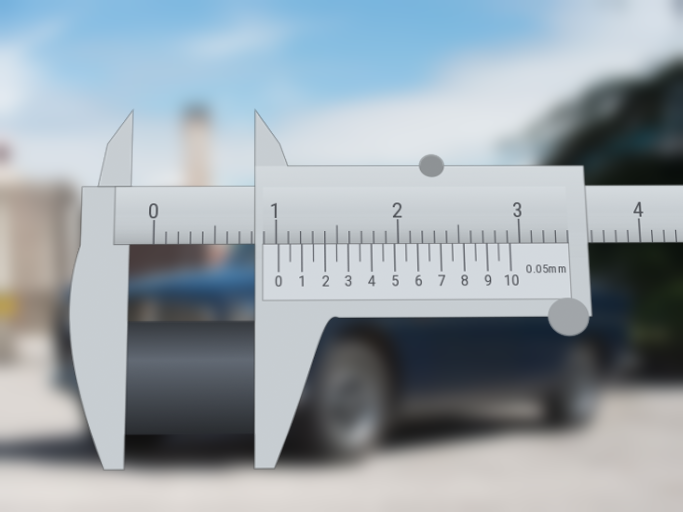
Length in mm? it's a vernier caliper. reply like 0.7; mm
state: 10.2; mm
